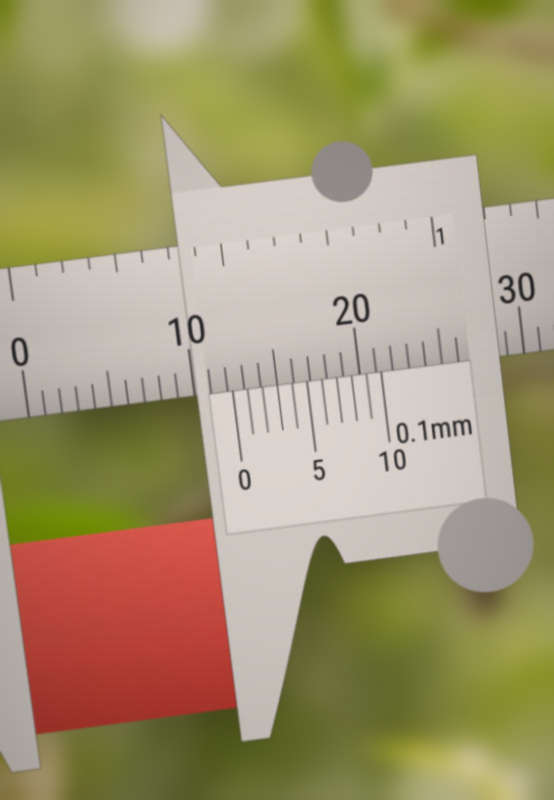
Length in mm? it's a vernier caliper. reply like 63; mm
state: 12.3; mm
